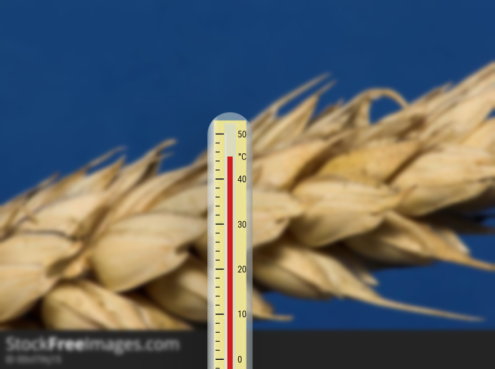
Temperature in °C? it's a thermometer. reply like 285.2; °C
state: 45; °C
